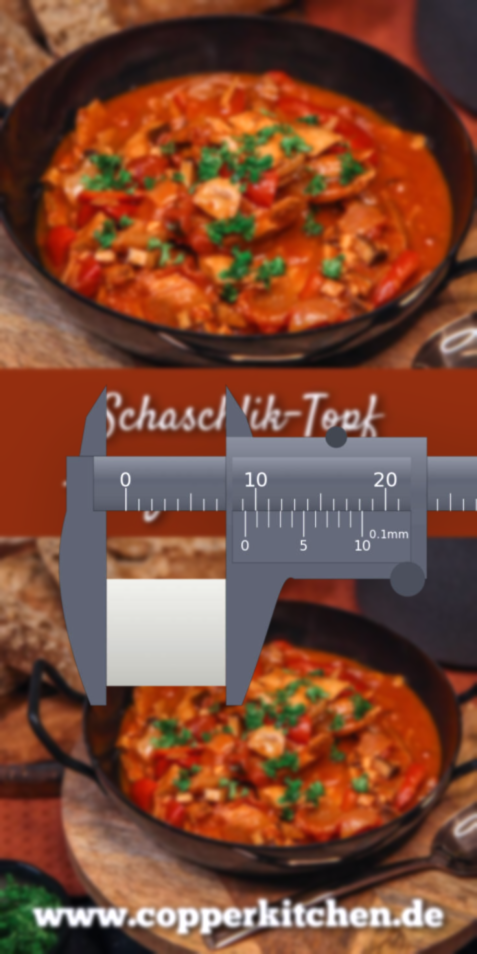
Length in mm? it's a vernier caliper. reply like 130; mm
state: 9.2; mm
